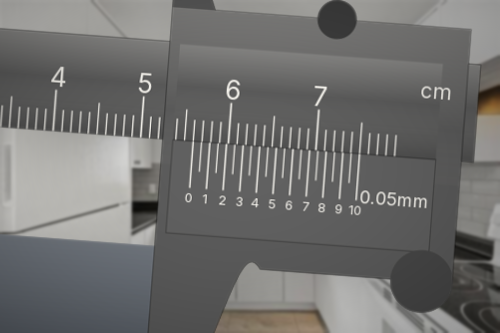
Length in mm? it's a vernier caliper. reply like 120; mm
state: 56.0; mm
